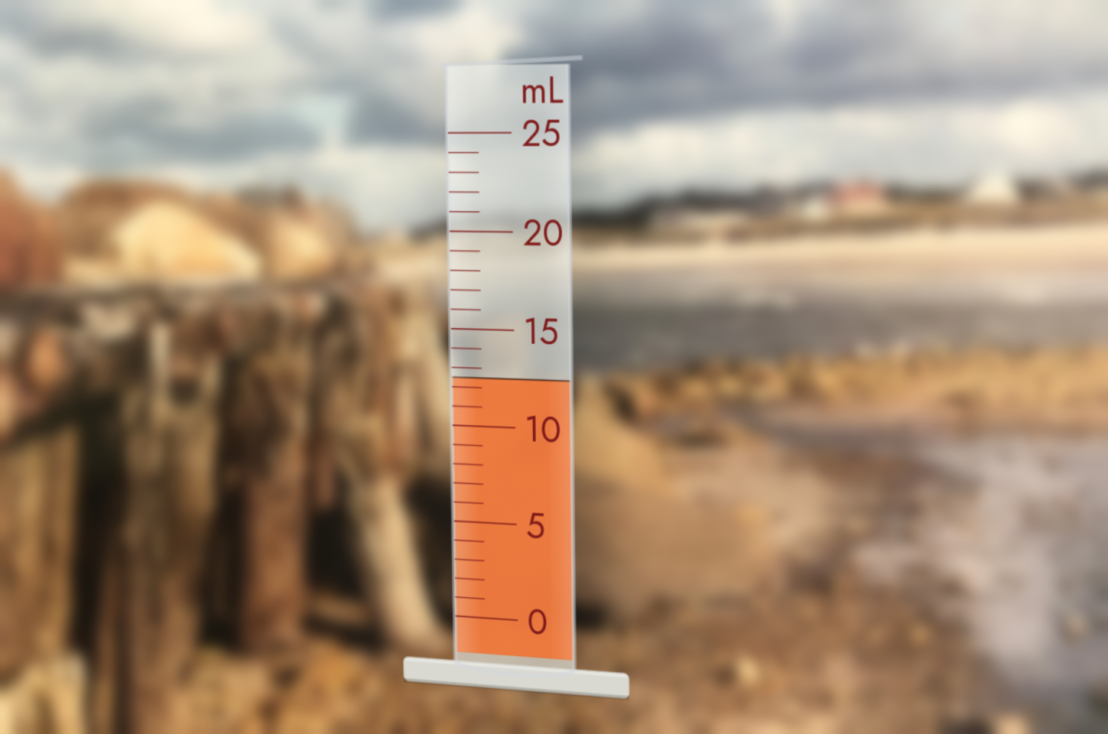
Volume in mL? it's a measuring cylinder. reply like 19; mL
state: 12.5; mL
